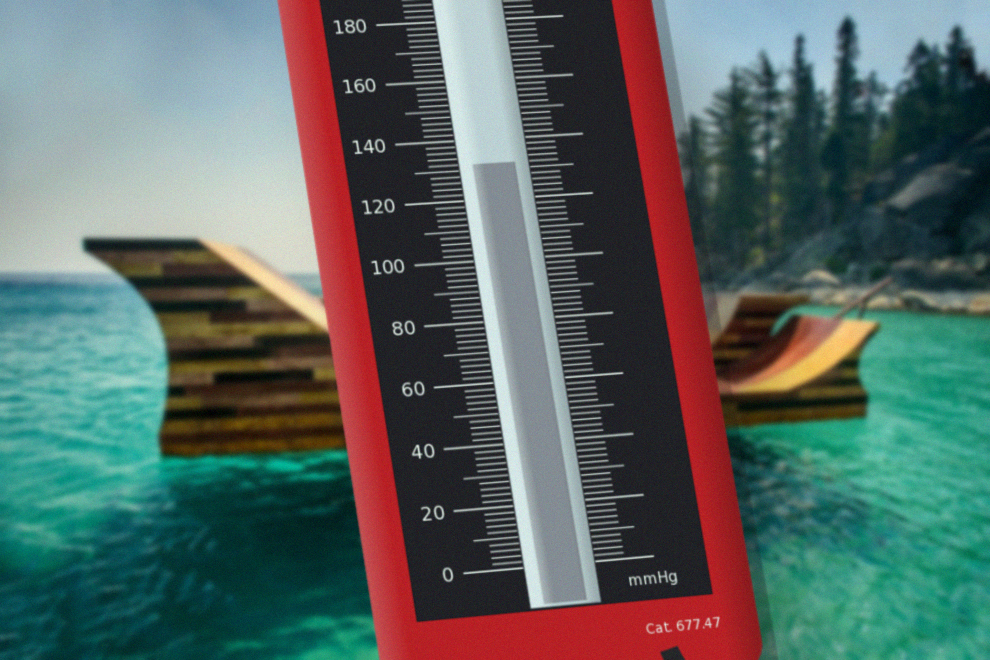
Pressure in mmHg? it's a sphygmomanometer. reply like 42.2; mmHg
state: 132; mmHg
